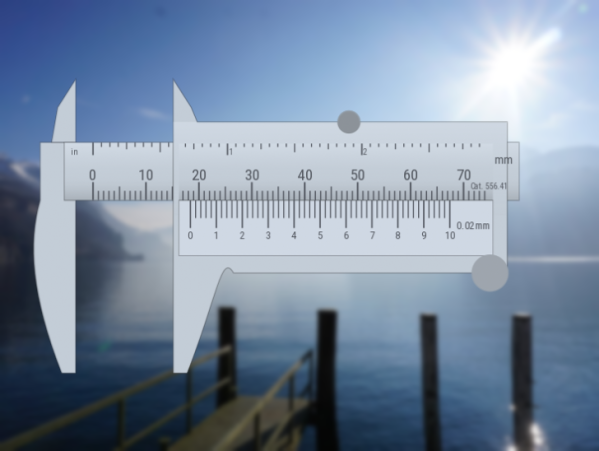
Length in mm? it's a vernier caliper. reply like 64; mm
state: 18.4; mm
